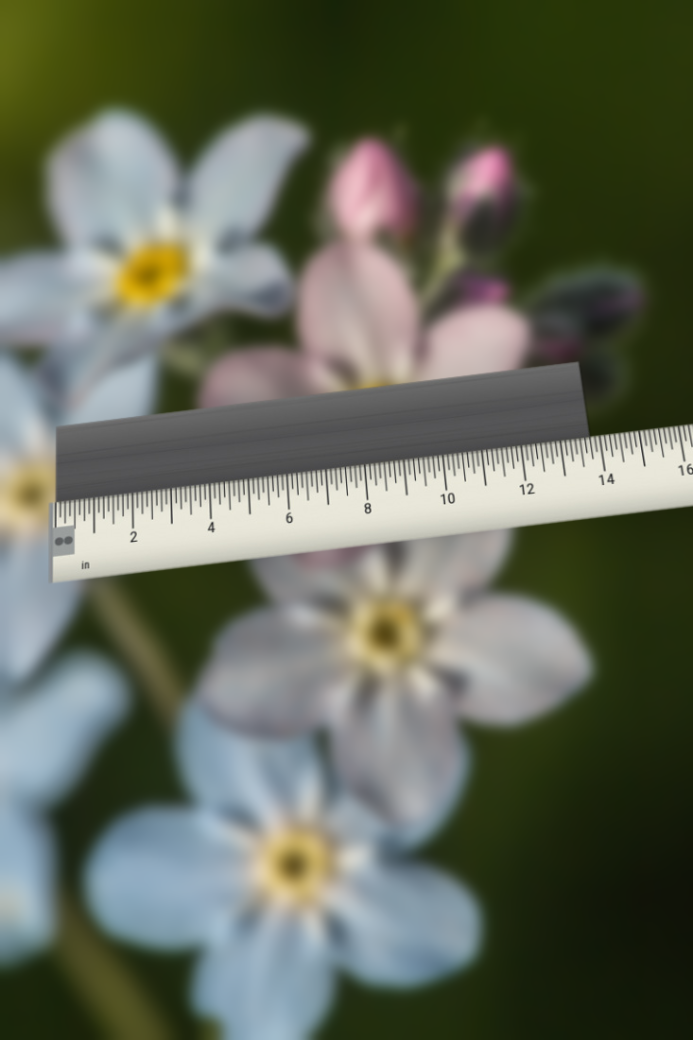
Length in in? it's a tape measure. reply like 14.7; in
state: 13.75; in
